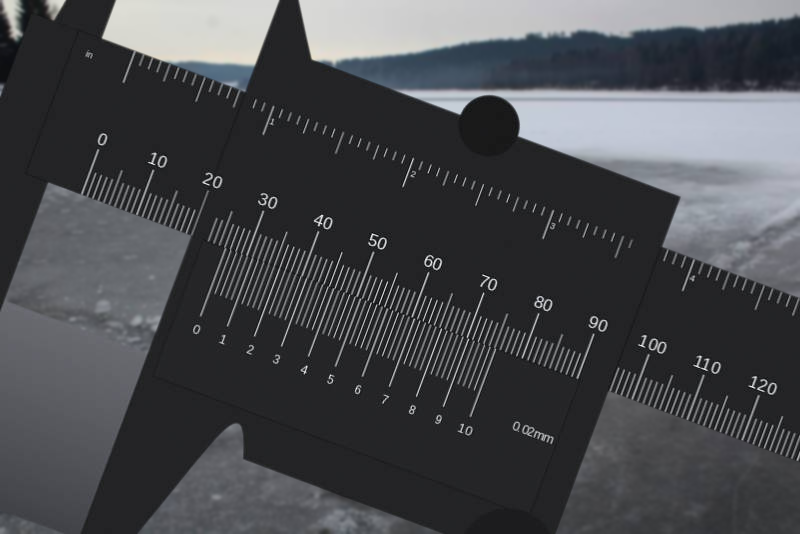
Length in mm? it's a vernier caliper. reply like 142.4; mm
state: 26.2; mm
